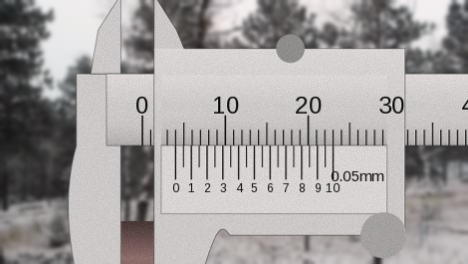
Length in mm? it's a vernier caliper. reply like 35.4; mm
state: 4.0; mm
